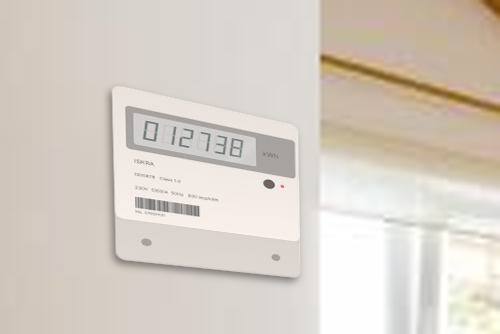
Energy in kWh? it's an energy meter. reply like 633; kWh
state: 12738; kWh
